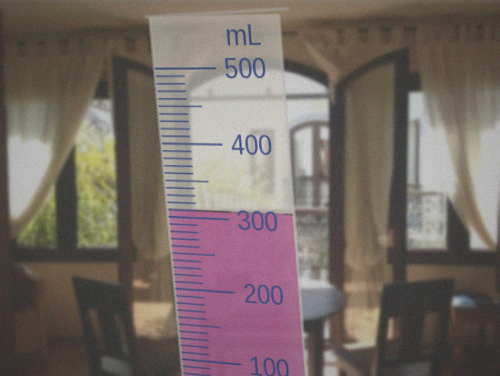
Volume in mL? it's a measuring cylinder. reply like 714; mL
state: 310; mL
